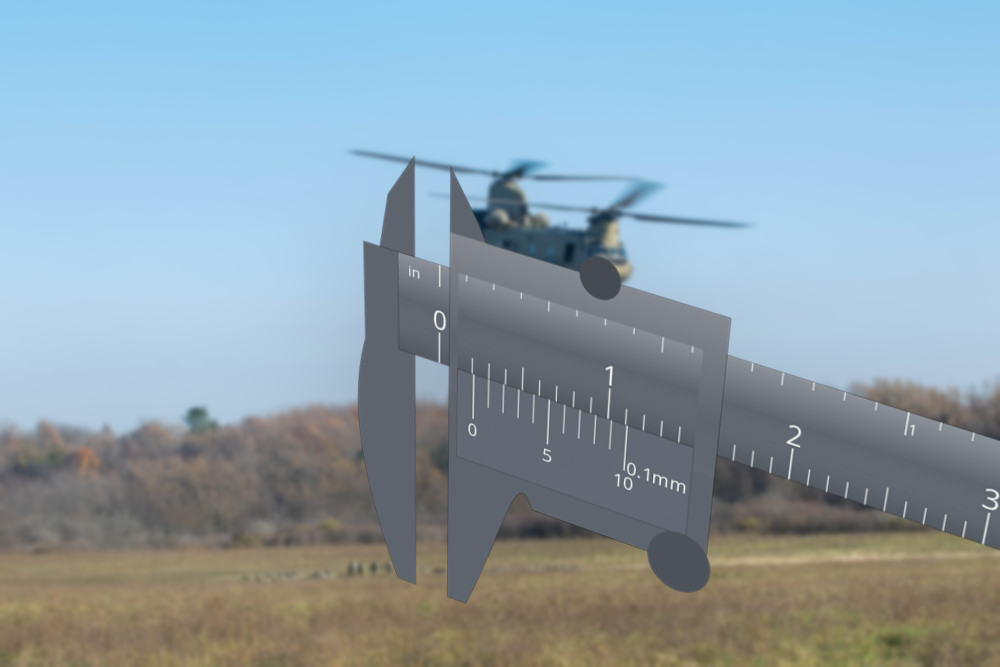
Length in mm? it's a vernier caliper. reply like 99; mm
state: 2.1; mm
